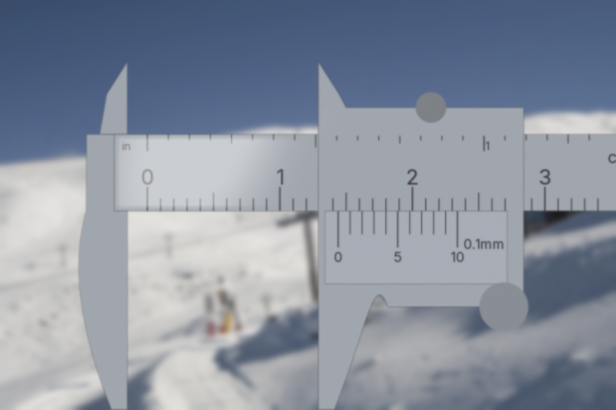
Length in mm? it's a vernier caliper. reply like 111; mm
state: 14.4; mm
